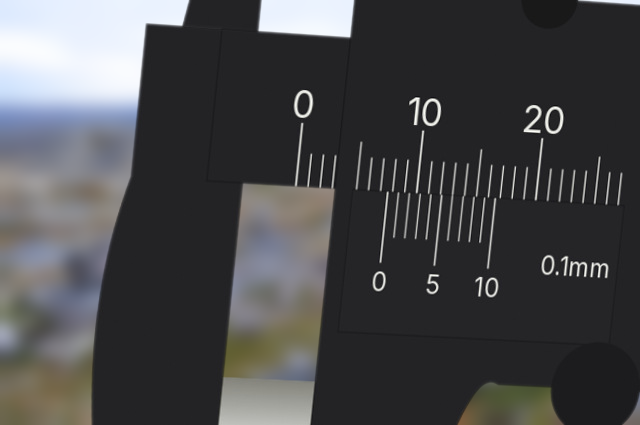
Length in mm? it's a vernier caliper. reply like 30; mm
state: 7.6; mm
